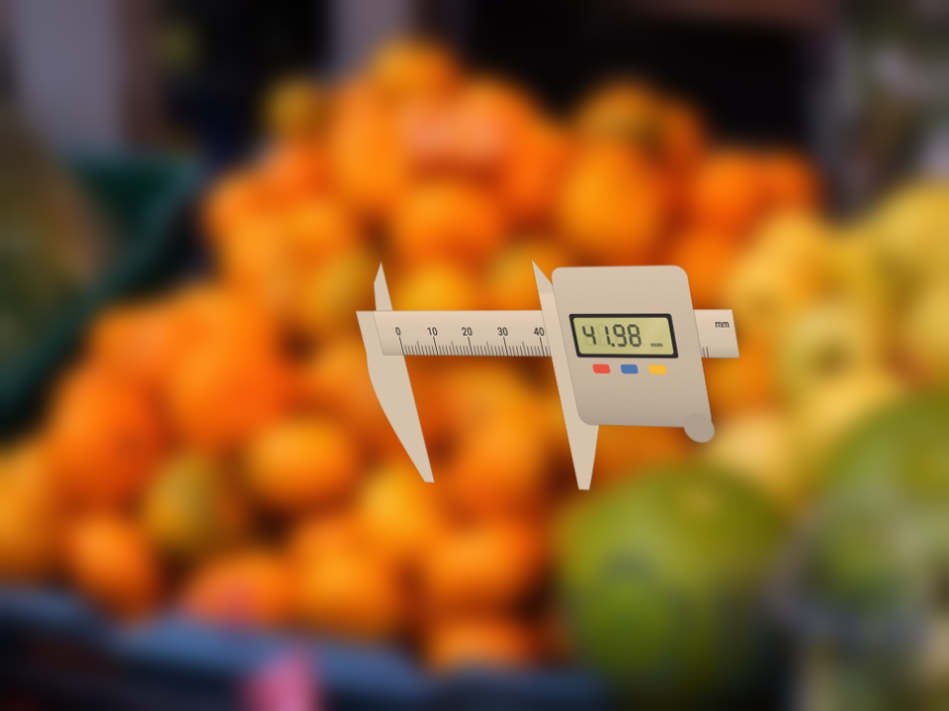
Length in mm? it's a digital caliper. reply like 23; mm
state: 41.98; mm
